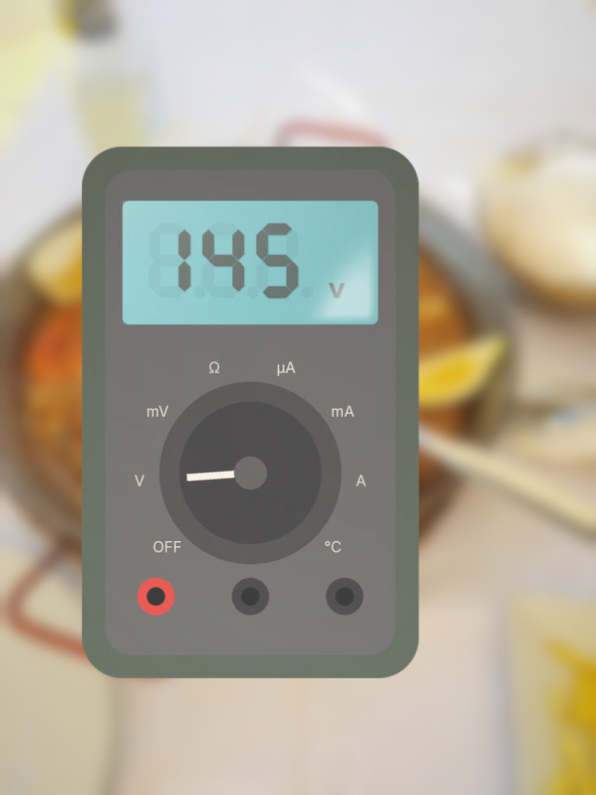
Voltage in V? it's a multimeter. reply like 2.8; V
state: 145; V
